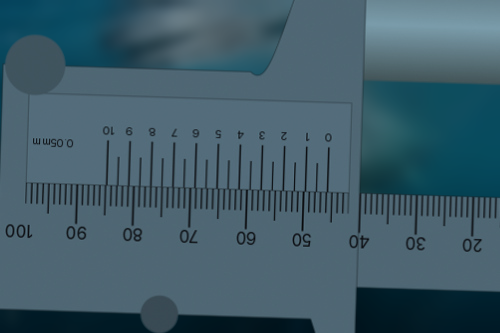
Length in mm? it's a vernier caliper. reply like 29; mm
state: 45.8; mm
